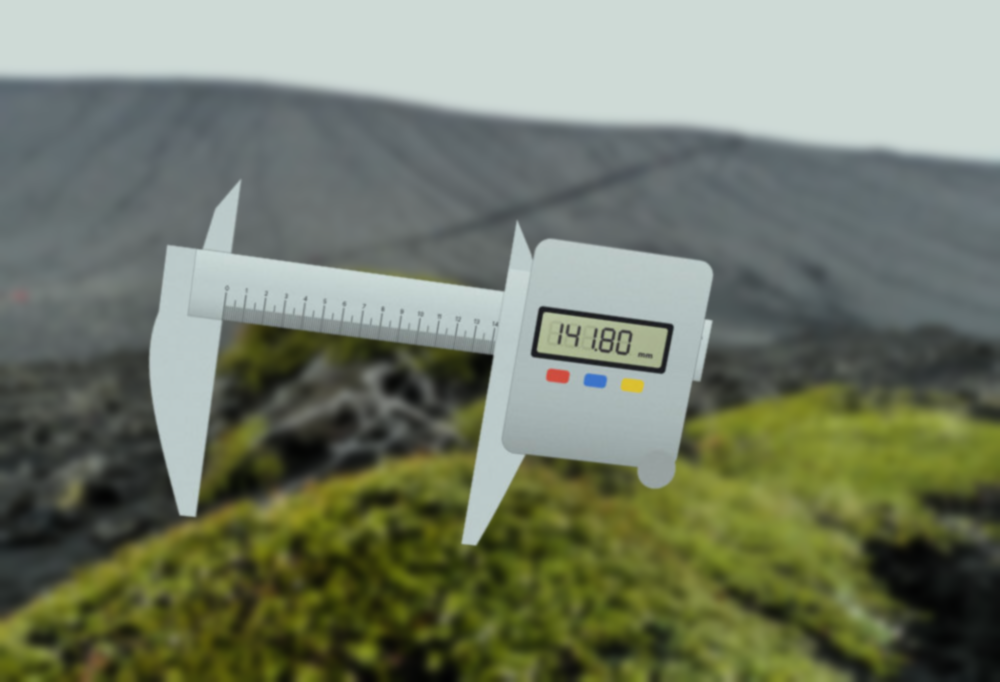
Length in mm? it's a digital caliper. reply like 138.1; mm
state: 141.80; mm
